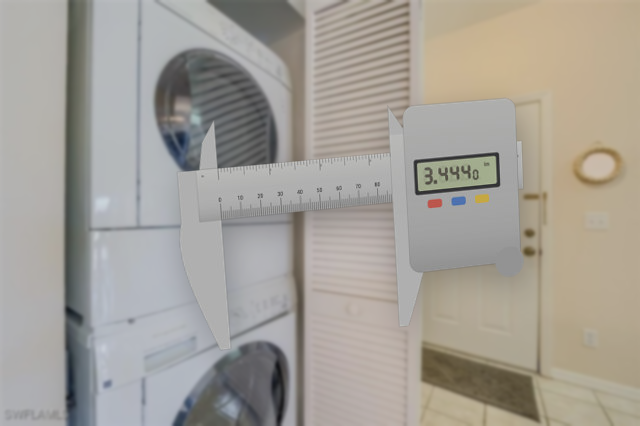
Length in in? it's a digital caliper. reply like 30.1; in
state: 3.4440; in
